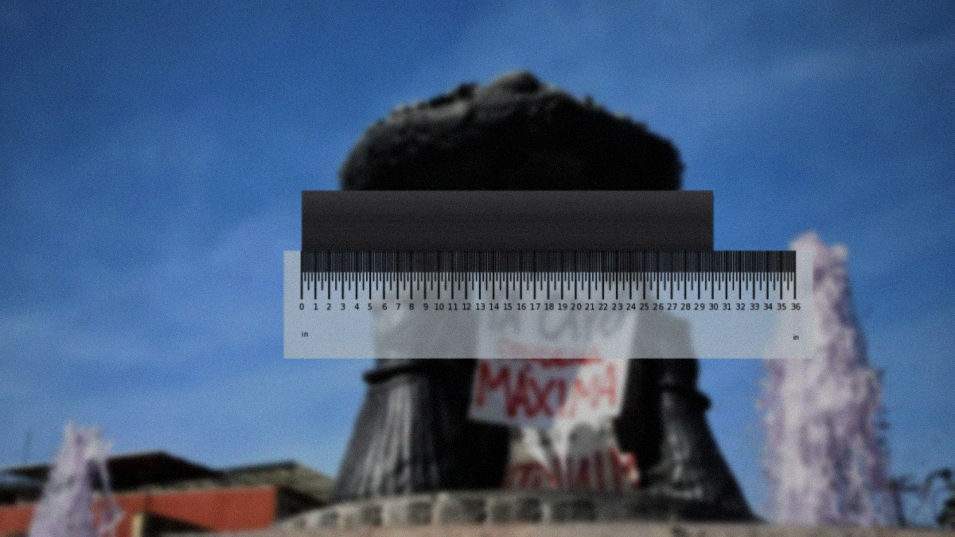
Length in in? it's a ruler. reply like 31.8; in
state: 30; in
